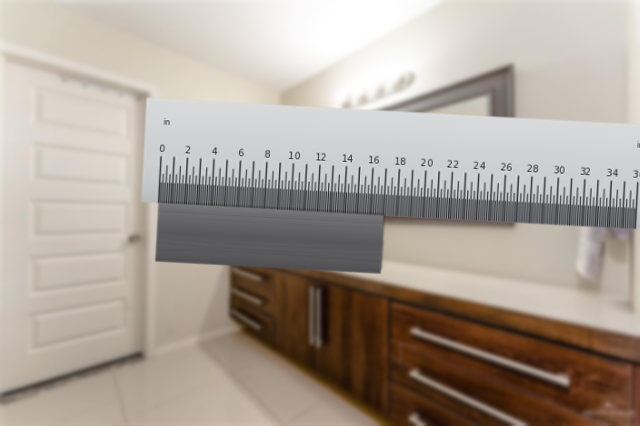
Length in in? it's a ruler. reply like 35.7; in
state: 17; in
